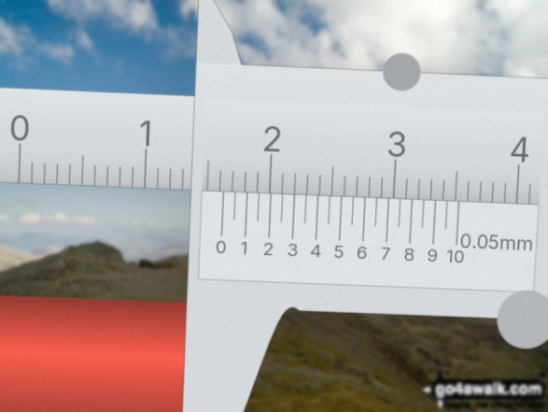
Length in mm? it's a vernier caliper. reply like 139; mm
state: 16.3; mm
